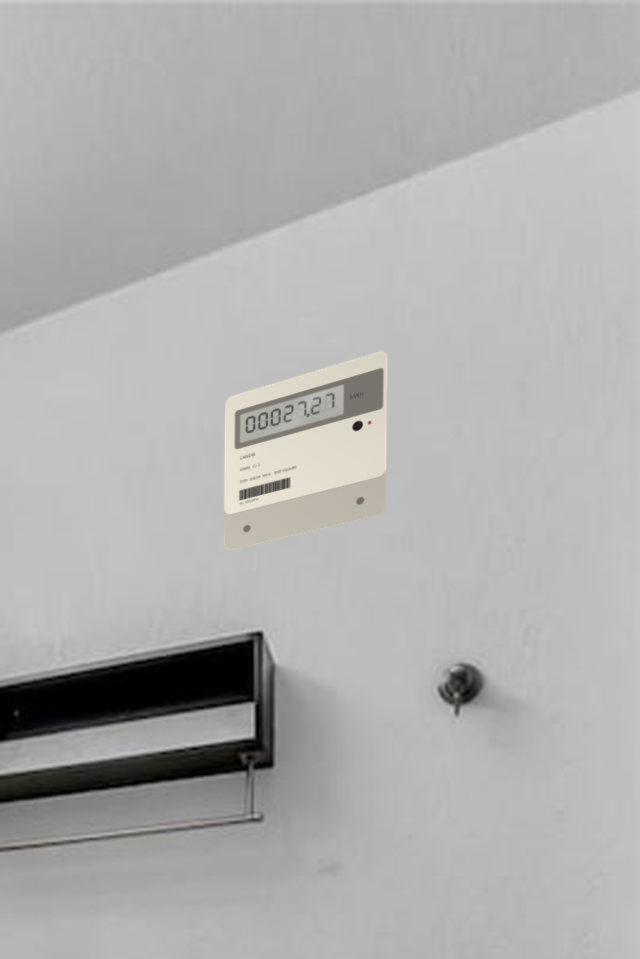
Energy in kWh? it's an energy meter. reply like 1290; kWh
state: 27.27; kWh
